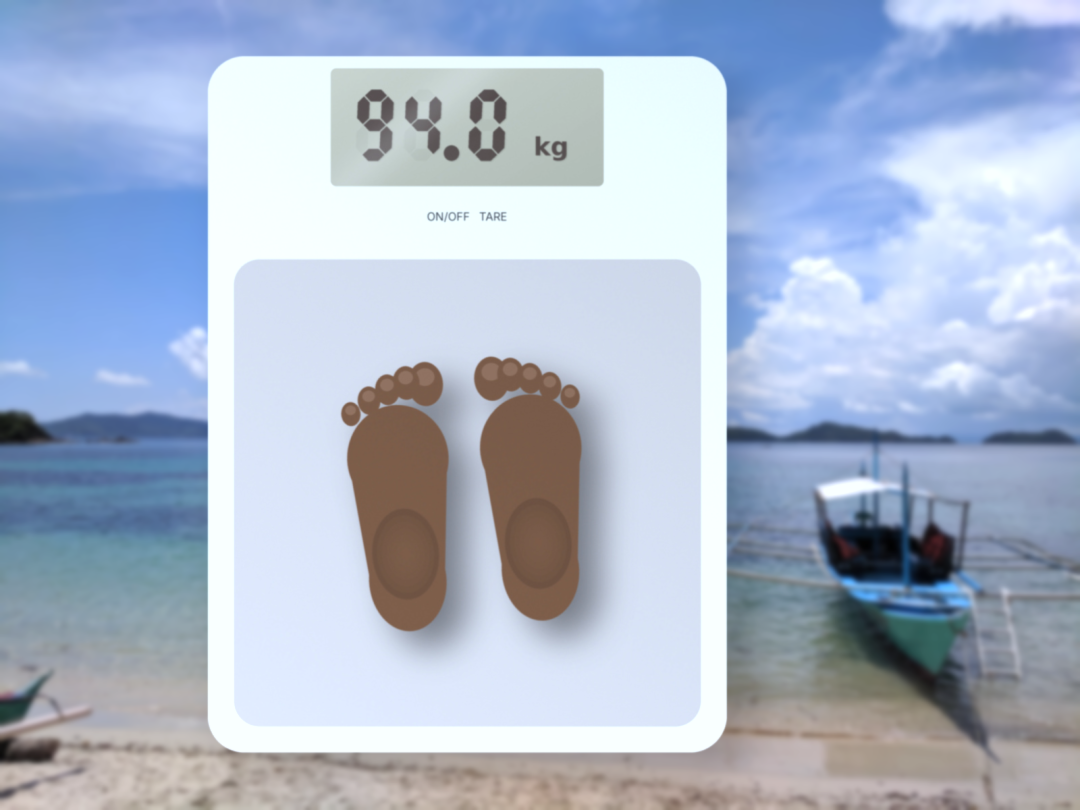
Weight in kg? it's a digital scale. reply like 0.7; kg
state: 94.0; kg
